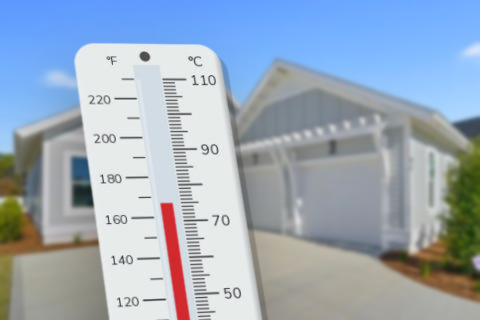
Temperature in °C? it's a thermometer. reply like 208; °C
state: 75; °C
